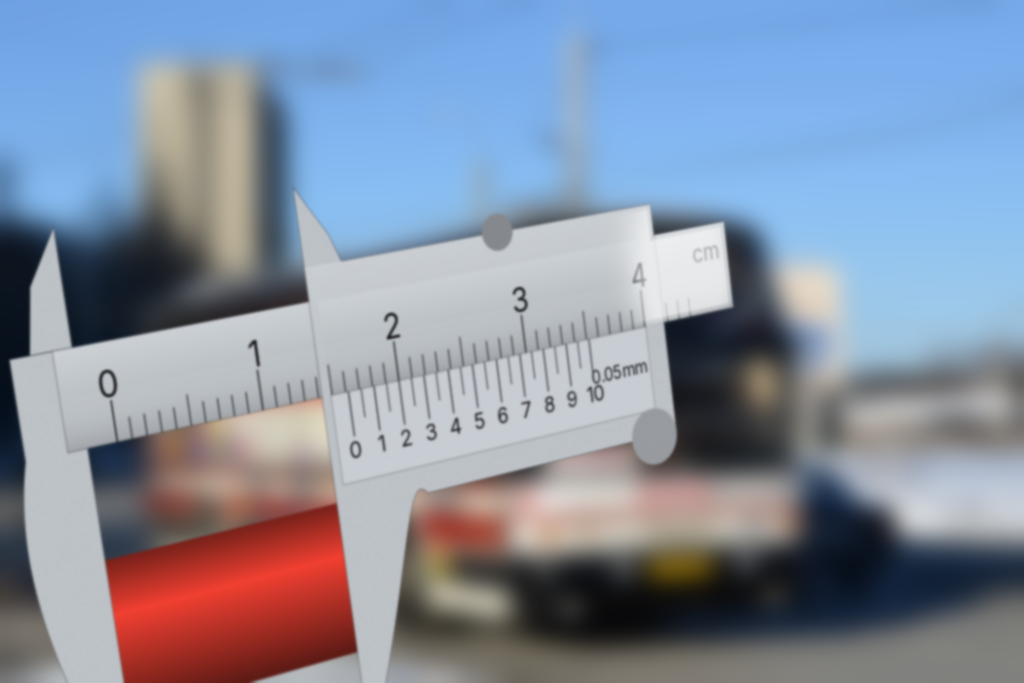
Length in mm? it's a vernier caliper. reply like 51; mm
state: 16.2; mm
